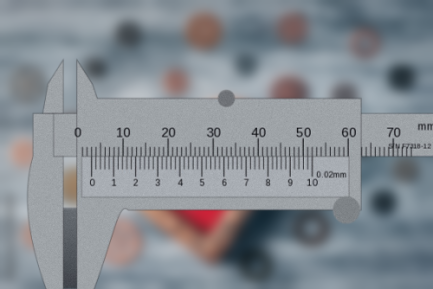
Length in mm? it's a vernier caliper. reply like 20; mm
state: 3.0; mm
